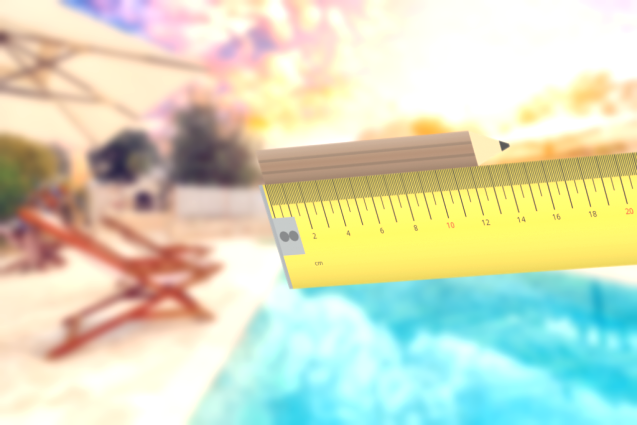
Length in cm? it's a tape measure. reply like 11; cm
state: 14.5; cm
